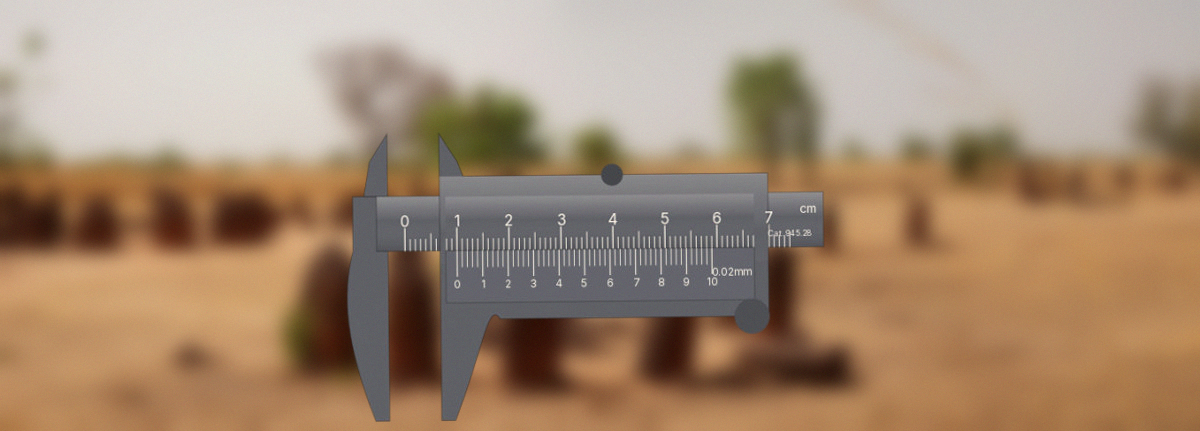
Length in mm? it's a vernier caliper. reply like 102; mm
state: 10.0; mm
